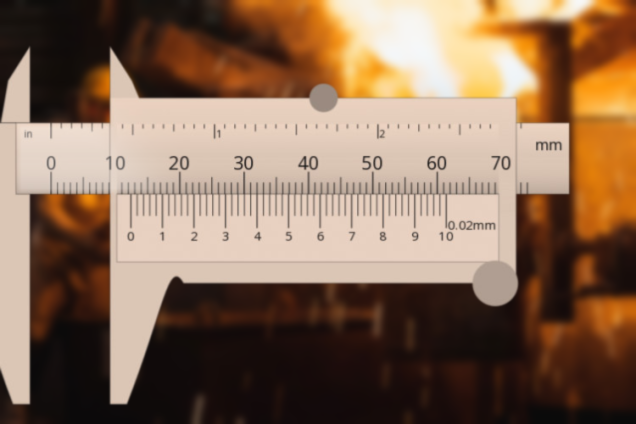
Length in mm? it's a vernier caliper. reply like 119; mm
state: 12.4; mm
